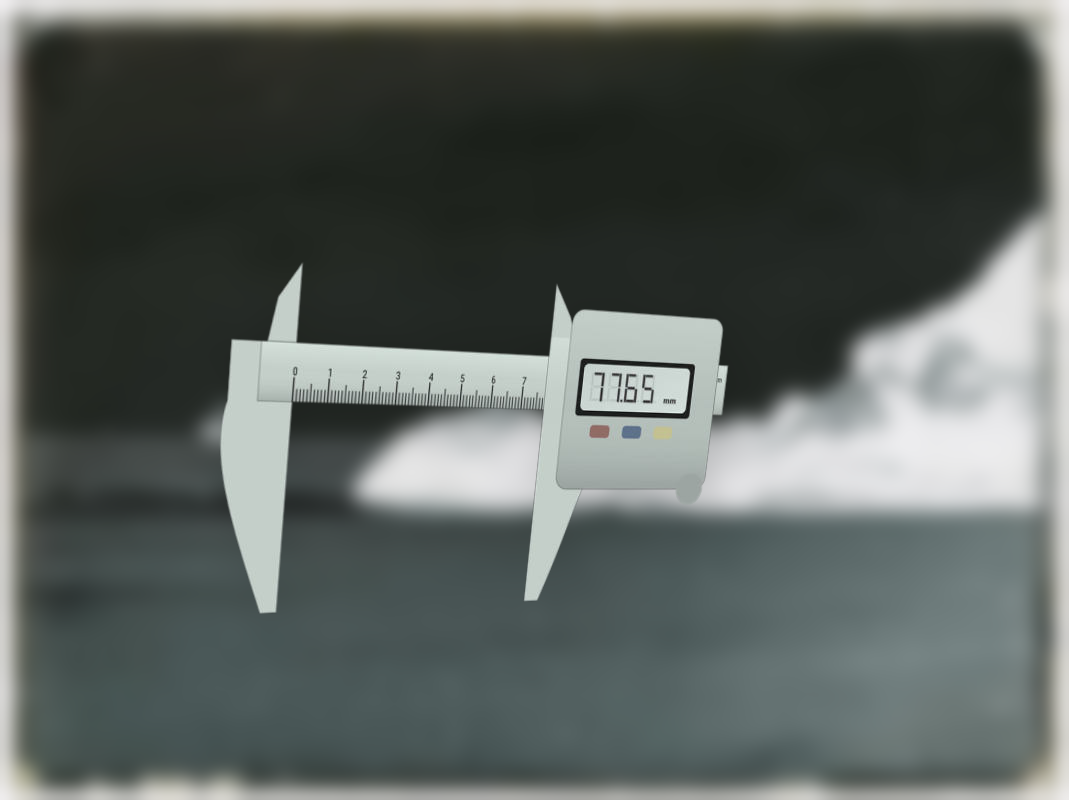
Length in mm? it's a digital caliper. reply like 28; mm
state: 77.65; mm
